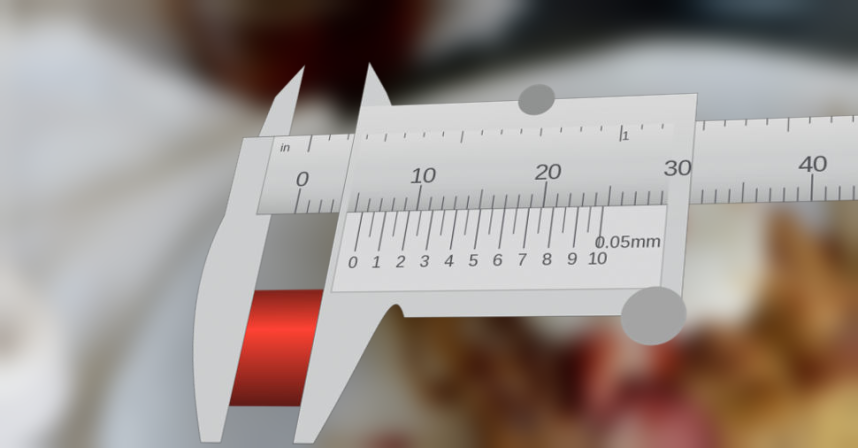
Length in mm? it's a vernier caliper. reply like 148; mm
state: 5.6; mm
